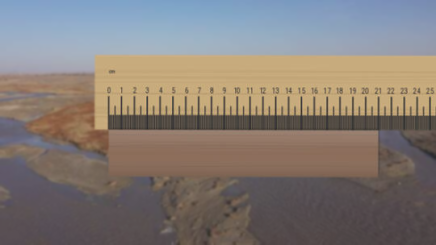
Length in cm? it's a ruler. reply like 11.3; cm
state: 21; cm
